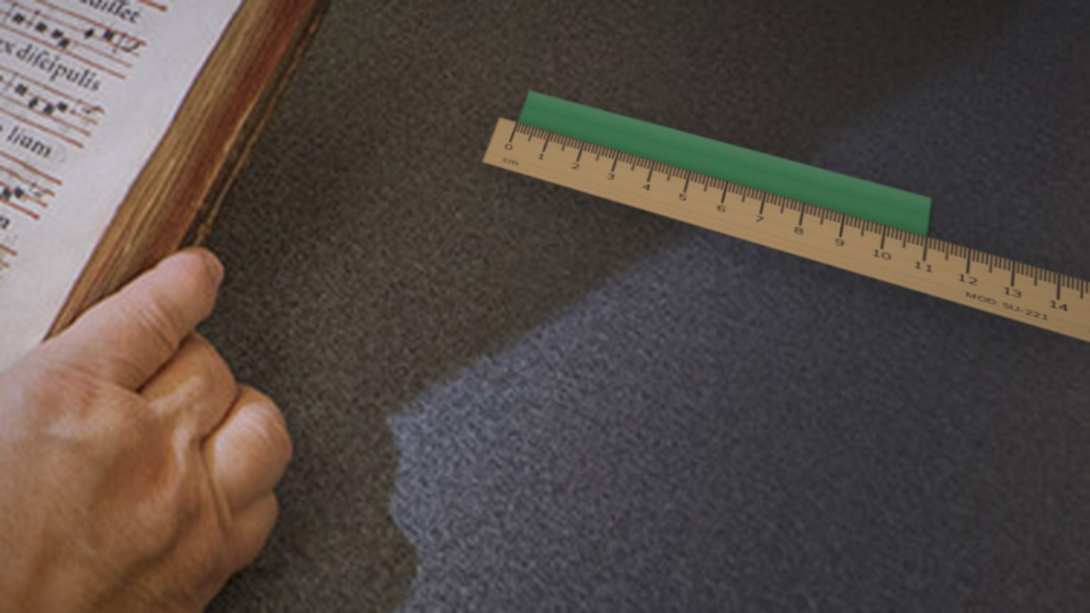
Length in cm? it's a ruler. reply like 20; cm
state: 11; cm
